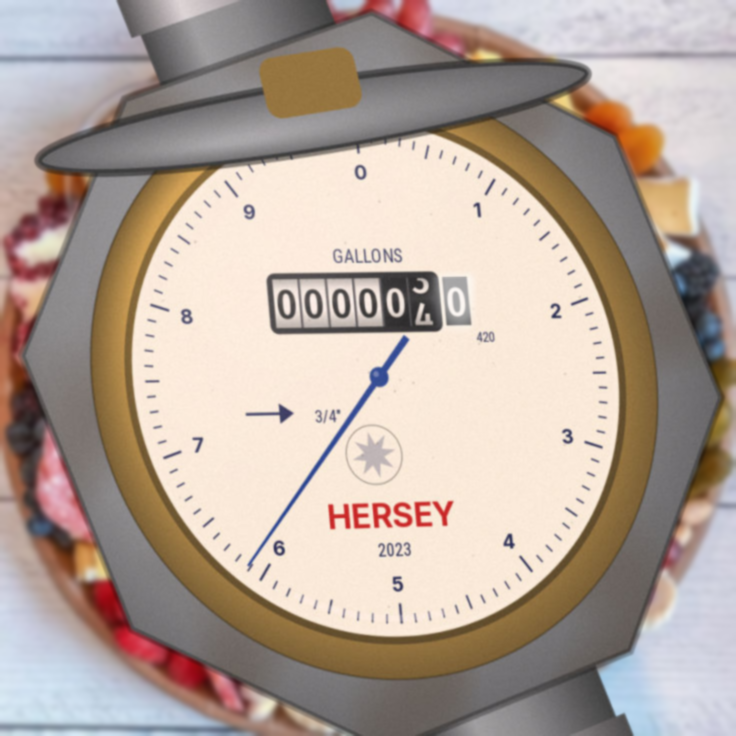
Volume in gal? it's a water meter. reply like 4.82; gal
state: 36.1; gal
